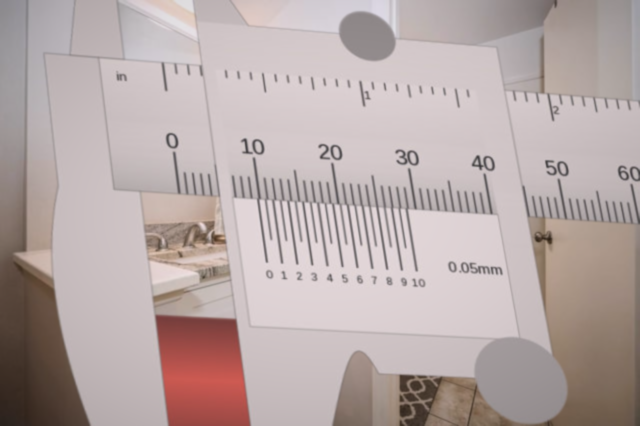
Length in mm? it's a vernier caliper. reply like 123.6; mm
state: 9.8; mm
